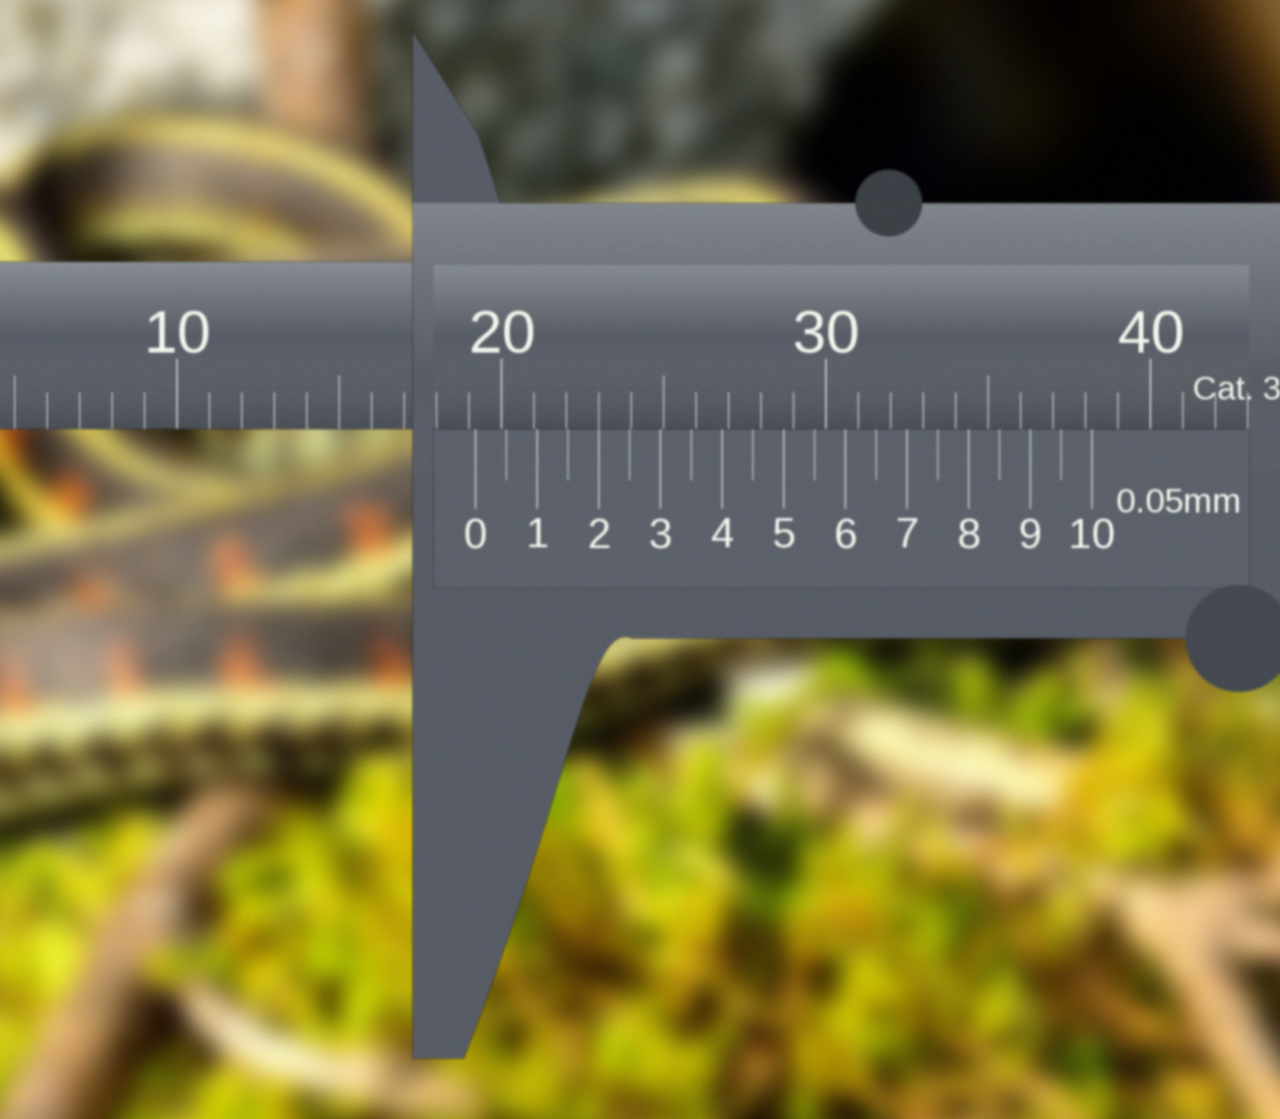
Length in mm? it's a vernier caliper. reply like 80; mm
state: 19.20; mm
